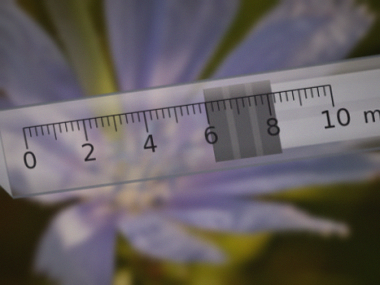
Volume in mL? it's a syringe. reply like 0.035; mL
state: 6; mL
